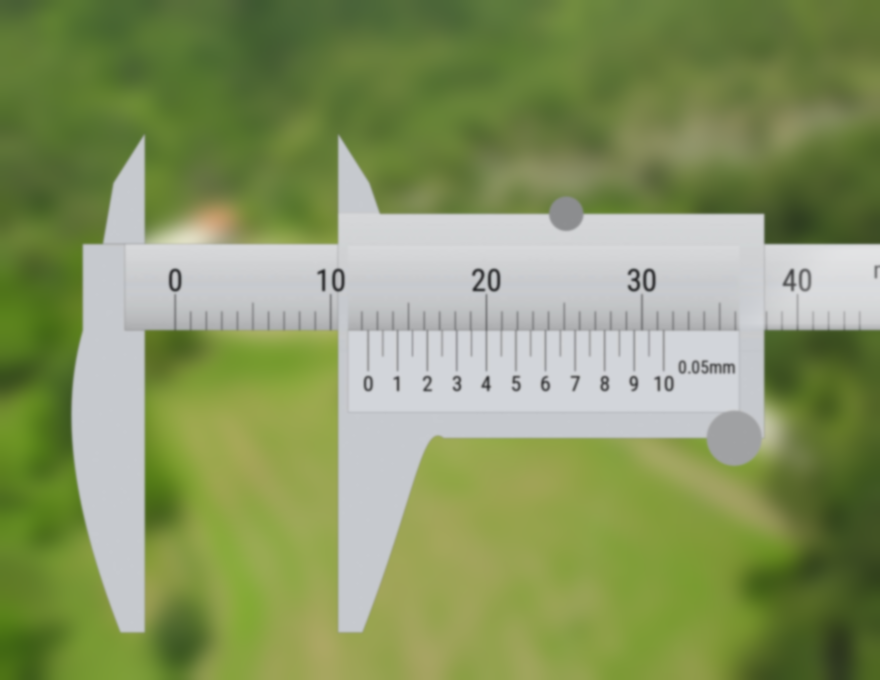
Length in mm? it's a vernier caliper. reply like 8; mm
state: 12.4; mm
